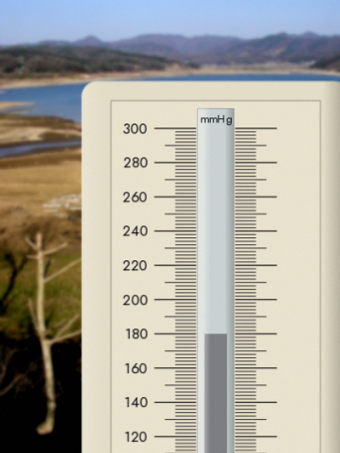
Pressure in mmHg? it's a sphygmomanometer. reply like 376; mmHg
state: 180; mmHg
